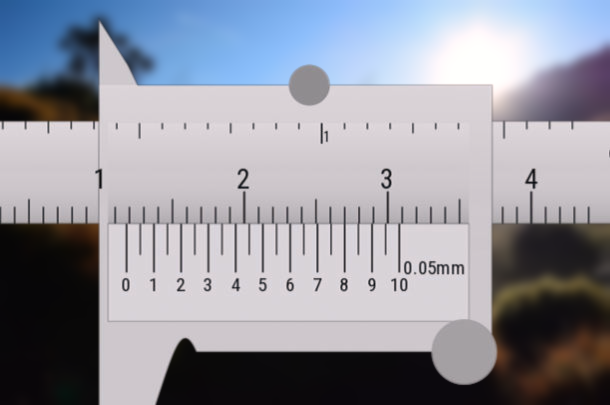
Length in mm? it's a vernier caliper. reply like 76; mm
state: 11.8; mm
